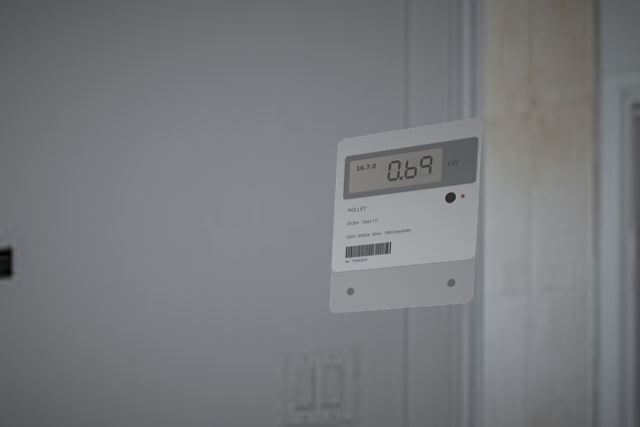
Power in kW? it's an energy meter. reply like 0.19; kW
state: 0.69; kW
